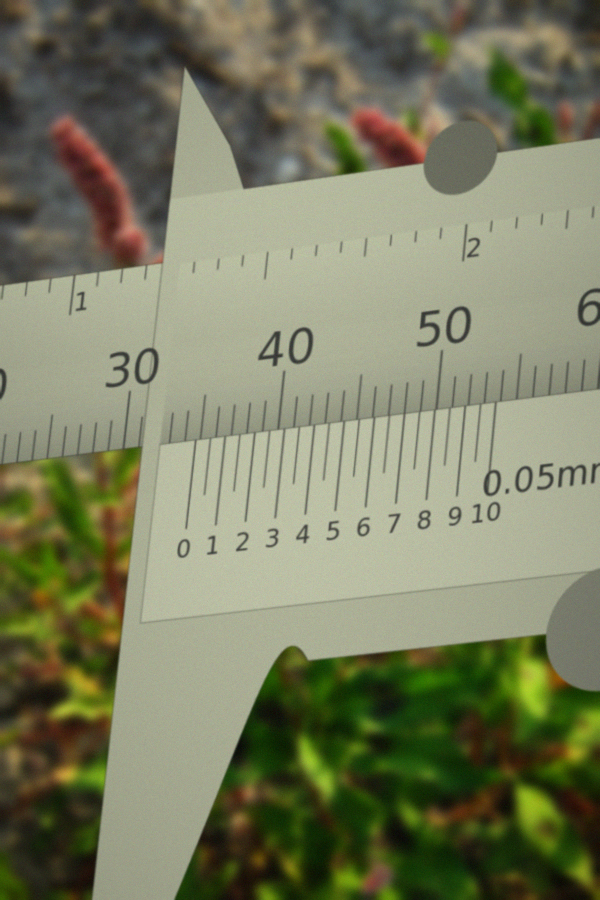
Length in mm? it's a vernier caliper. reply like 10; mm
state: 34.7; mm
